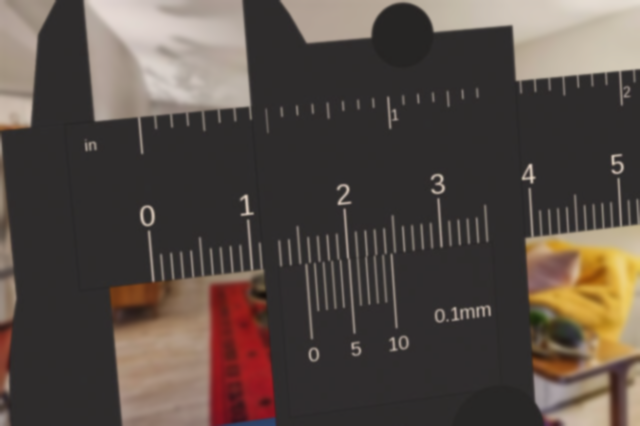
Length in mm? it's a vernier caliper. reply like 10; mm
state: 15.6; mm
